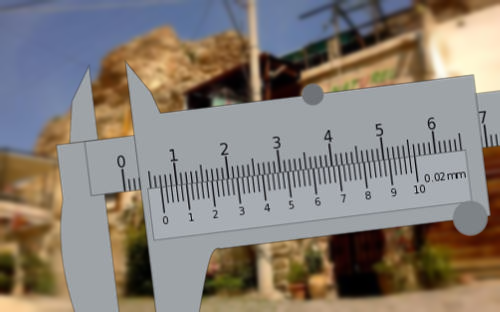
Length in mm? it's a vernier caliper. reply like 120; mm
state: 7.0; mm
